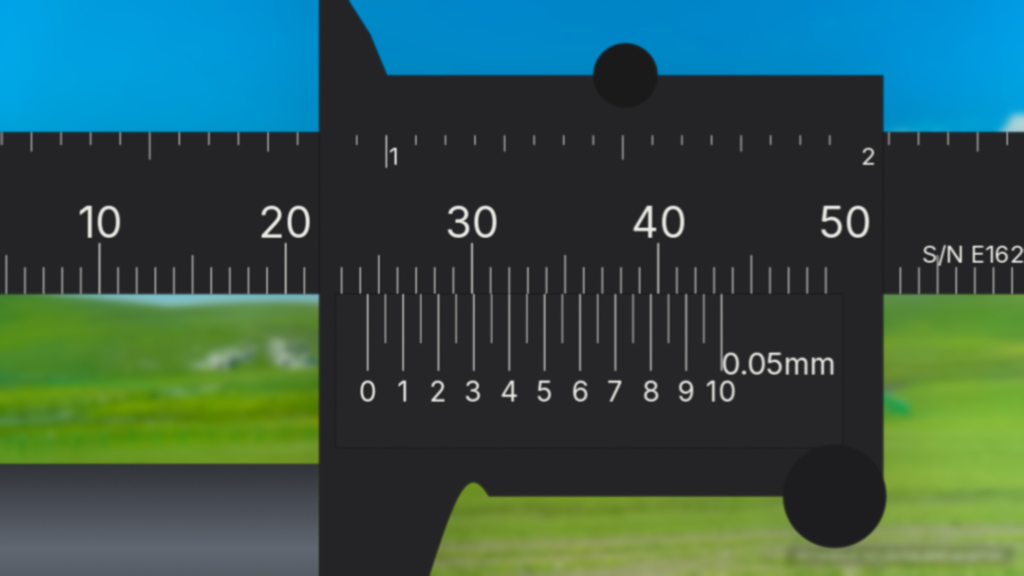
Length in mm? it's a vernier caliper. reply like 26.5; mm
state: 24.4; mm
